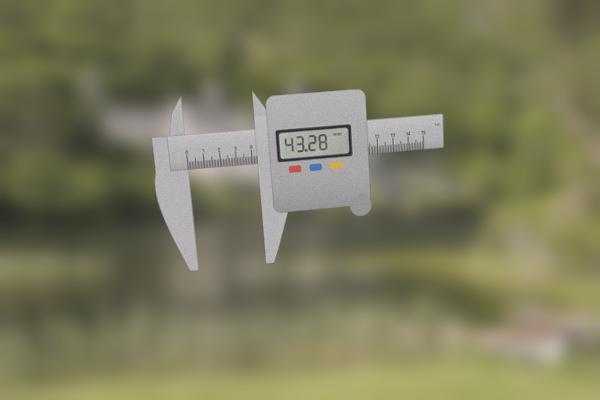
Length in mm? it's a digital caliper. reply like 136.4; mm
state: 43.28; mm
